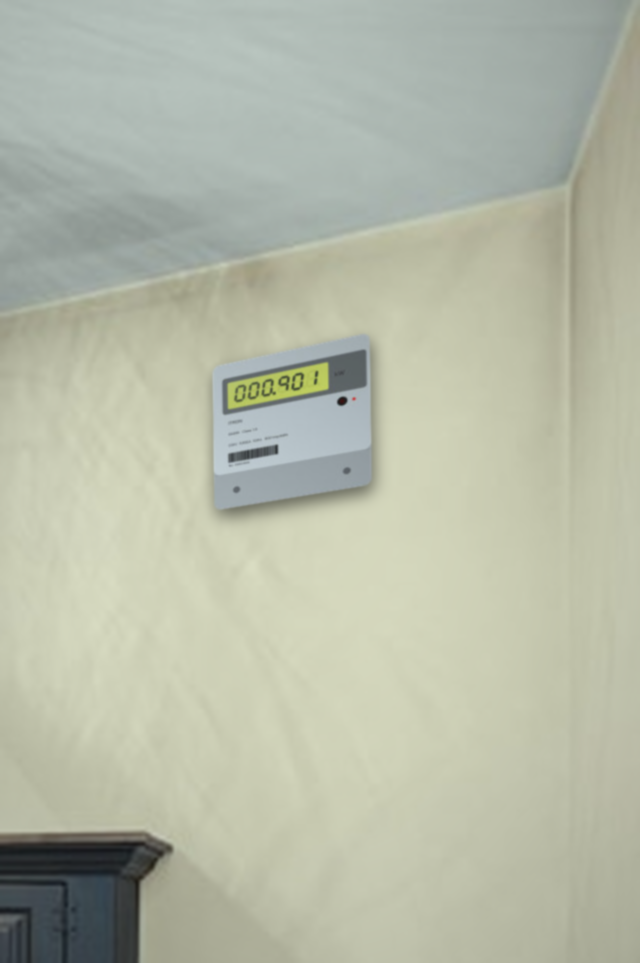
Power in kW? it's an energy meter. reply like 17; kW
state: 0.901; kW
